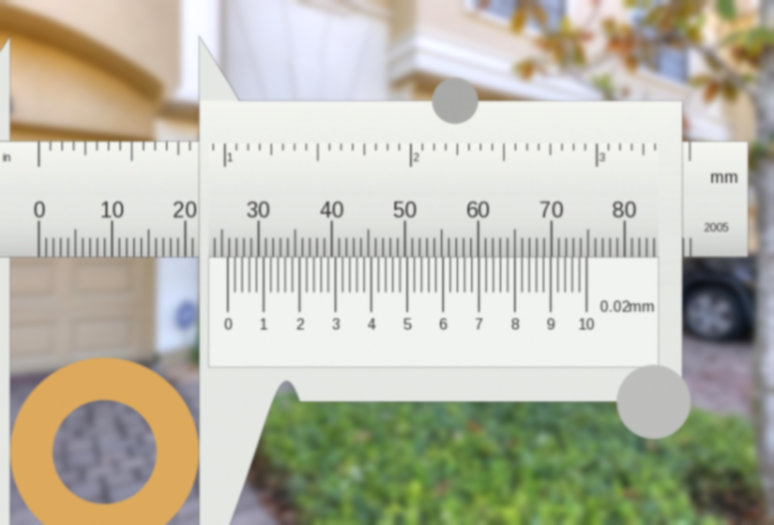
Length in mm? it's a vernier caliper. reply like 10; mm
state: 25.8; mm
